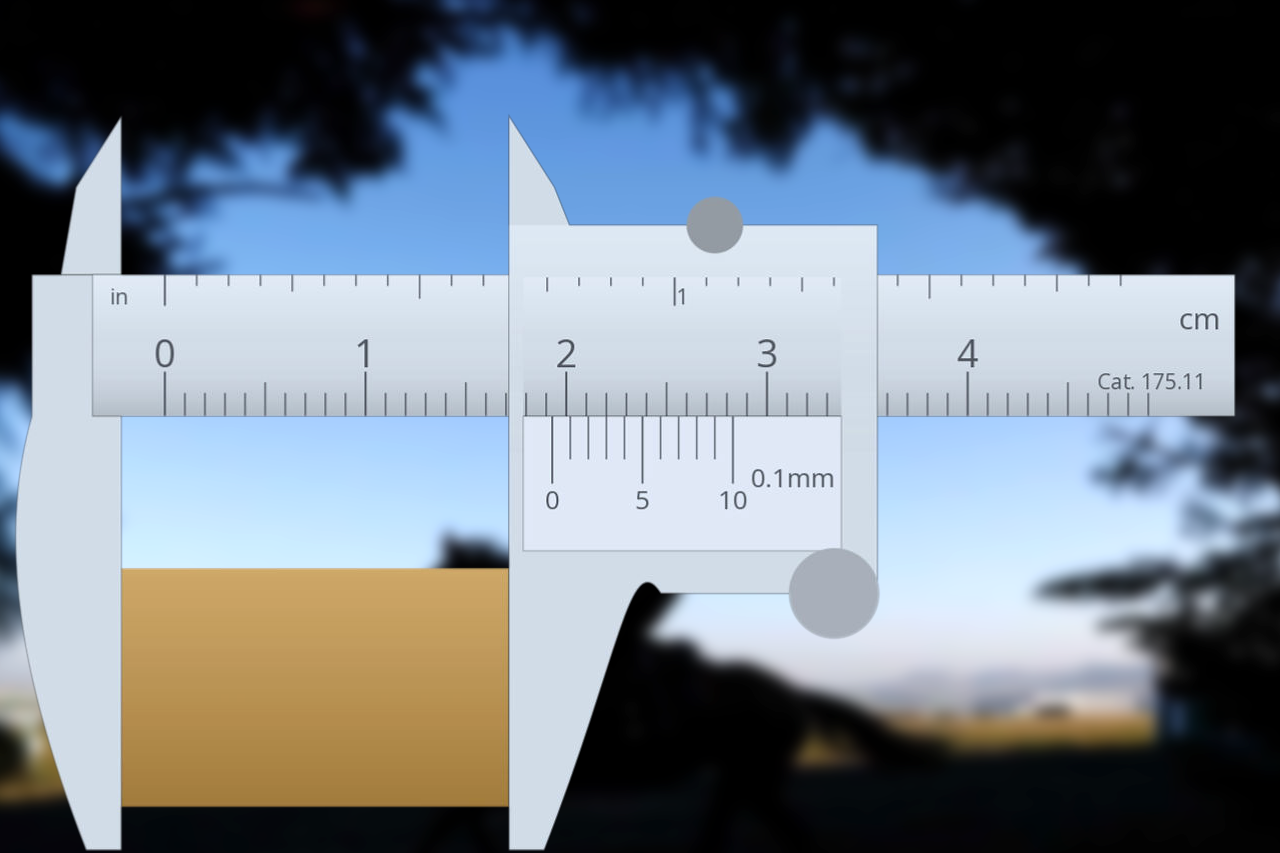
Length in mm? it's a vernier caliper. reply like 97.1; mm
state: 19.3; mm
